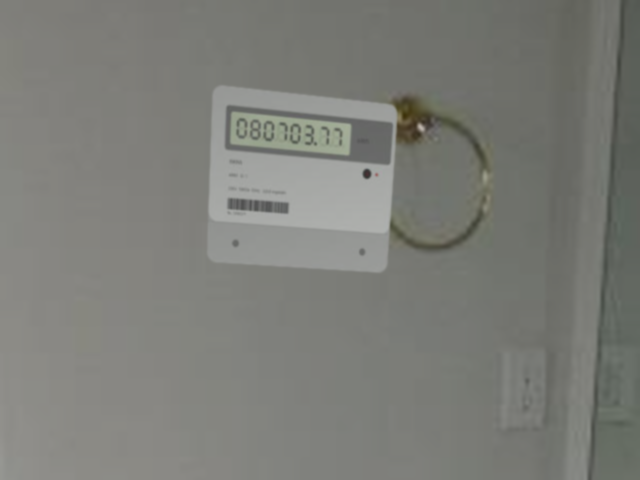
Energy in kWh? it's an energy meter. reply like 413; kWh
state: 80703.77; kWh
